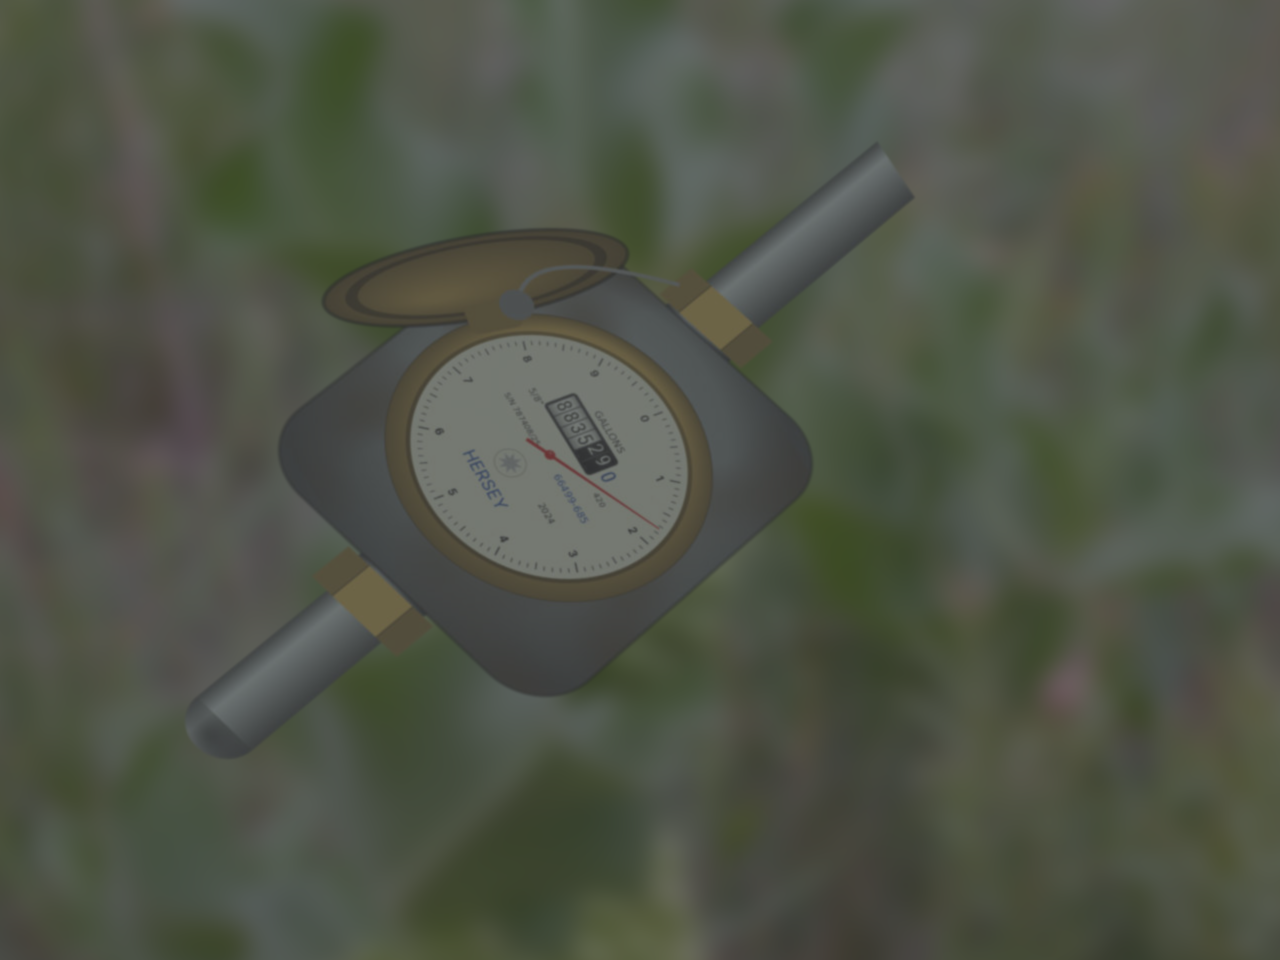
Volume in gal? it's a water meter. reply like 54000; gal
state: 8835291.7; gal
